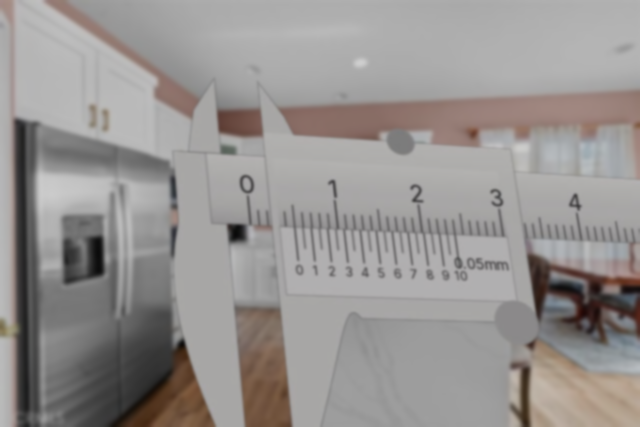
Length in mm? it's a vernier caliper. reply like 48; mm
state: 5.0; mm
